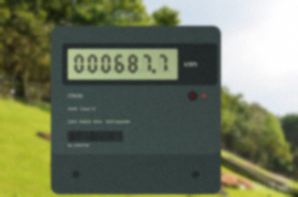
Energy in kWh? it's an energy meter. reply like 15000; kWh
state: 687.7; kWh
